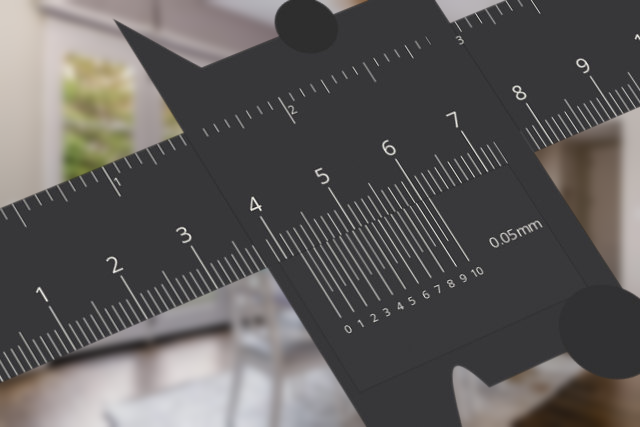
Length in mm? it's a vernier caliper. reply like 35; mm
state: 42.0; mm
